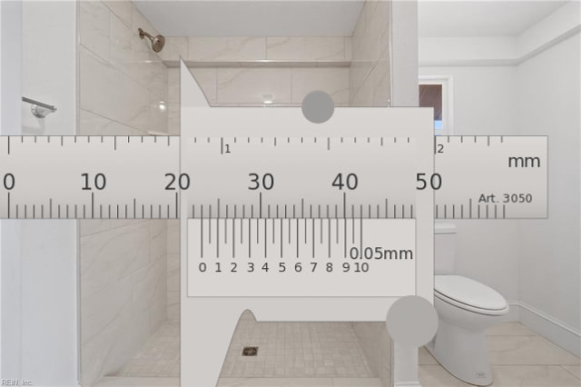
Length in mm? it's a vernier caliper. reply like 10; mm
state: 23.0; mm
